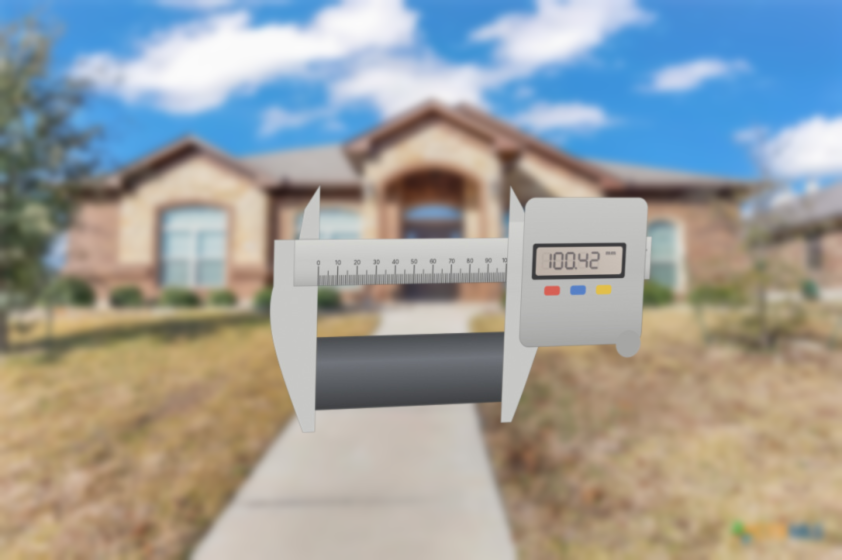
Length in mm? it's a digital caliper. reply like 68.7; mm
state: 100.42; mm
